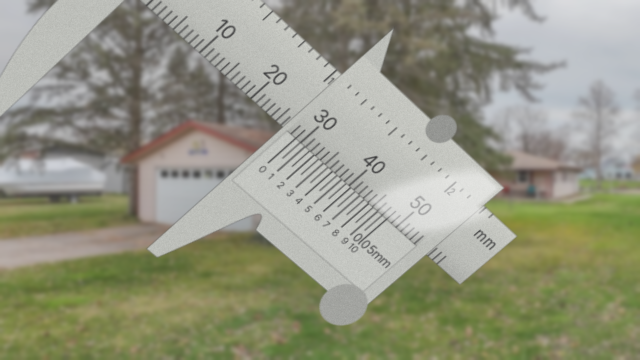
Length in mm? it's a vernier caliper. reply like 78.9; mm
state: 29.0; mm
